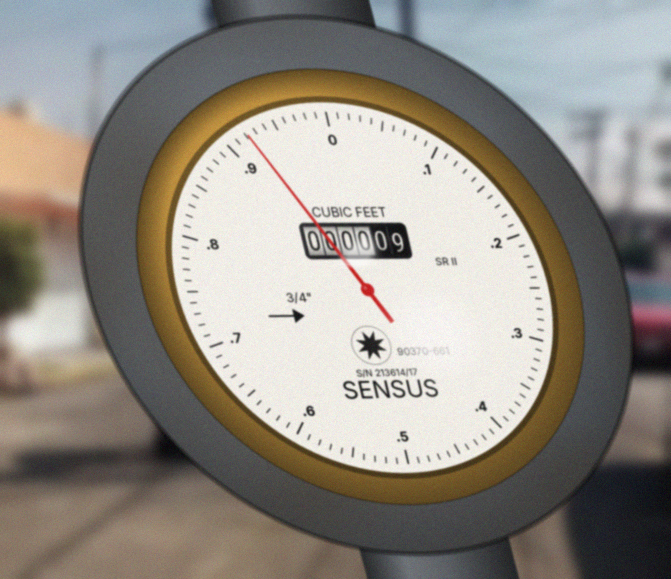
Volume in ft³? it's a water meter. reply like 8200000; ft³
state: 8.92; ft³
